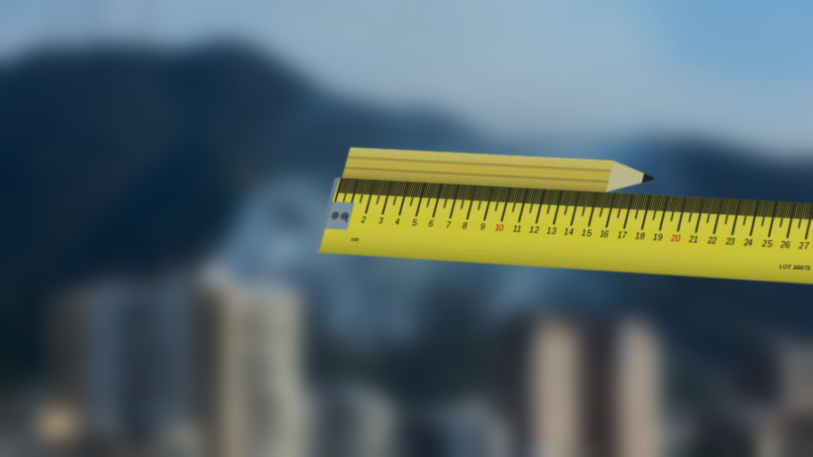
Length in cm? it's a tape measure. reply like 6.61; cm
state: 18; cm
